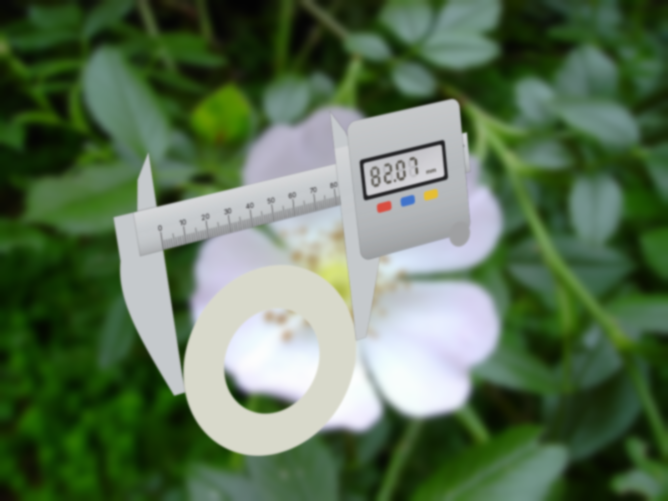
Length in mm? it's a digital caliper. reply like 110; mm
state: 82.07; mm
